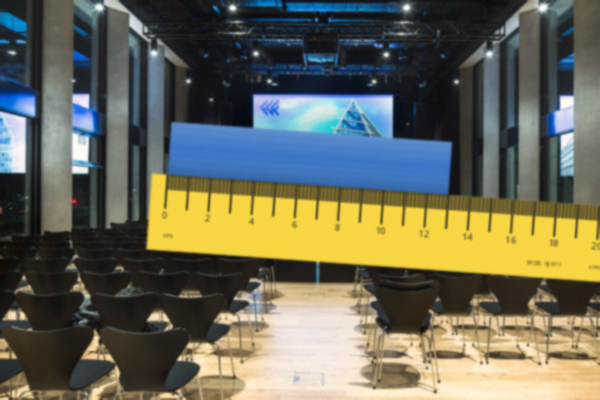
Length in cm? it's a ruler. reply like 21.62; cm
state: 13; cm
